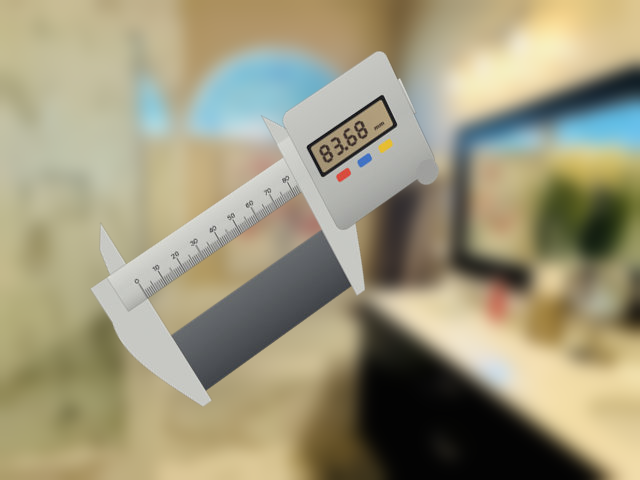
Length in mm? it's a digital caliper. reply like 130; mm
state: 83.68; mm
